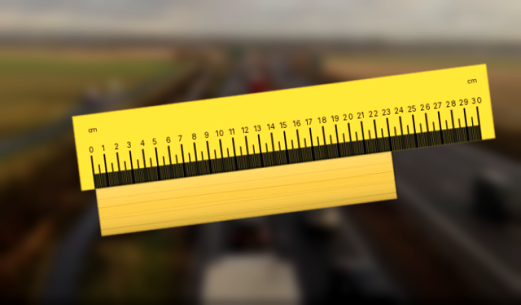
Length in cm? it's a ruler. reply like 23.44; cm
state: 23; cm
